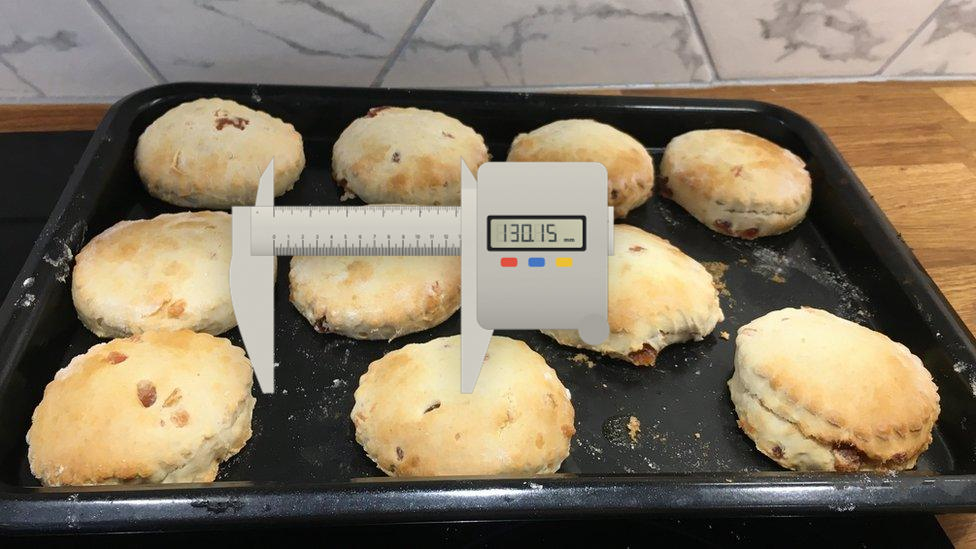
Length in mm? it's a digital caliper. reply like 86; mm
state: 130.15; mm
